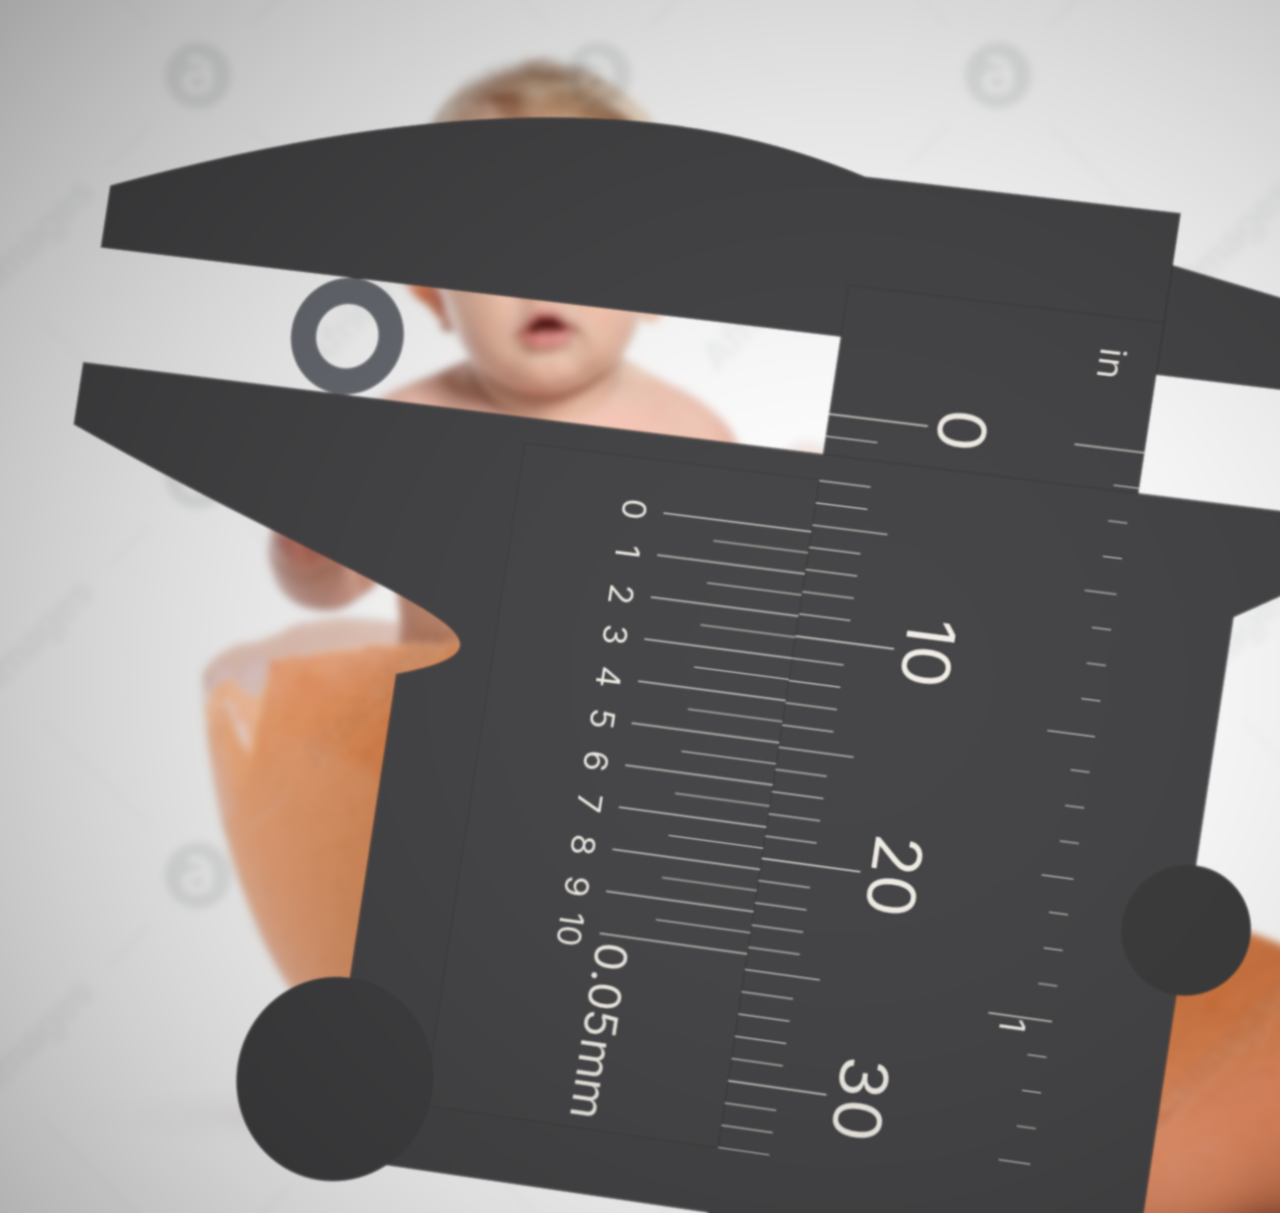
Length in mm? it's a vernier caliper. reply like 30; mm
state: 5.3; mm
